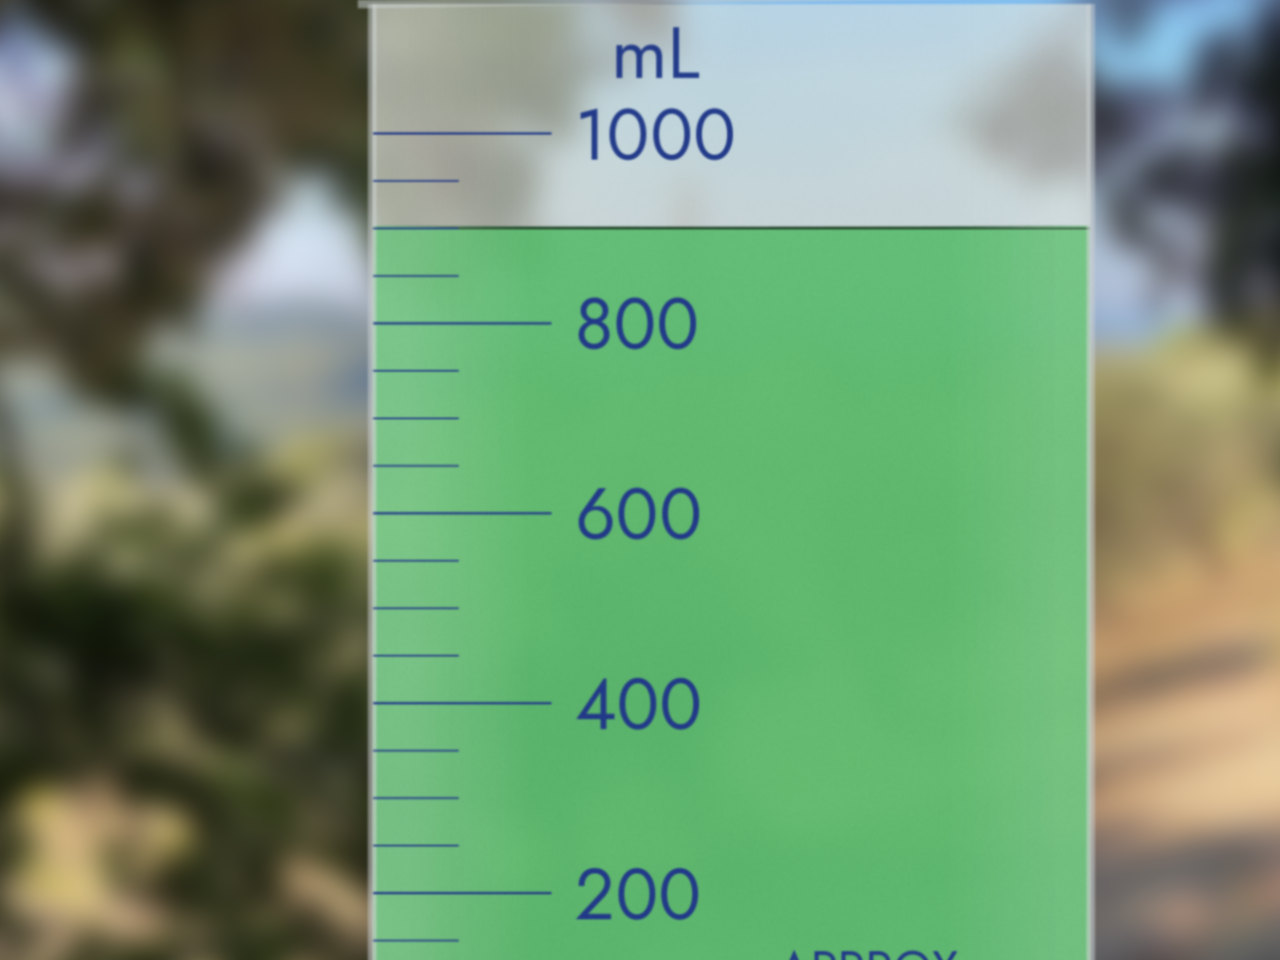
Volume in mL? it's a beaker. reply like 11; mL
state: 900; mL
